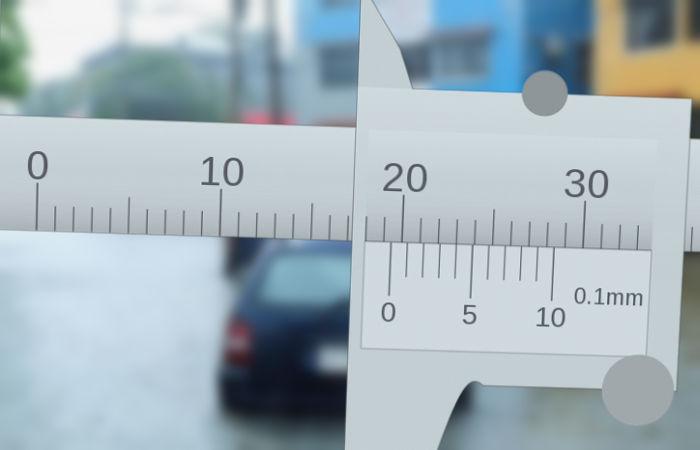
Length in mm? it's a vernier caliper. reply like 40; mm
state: 19.4; mm
